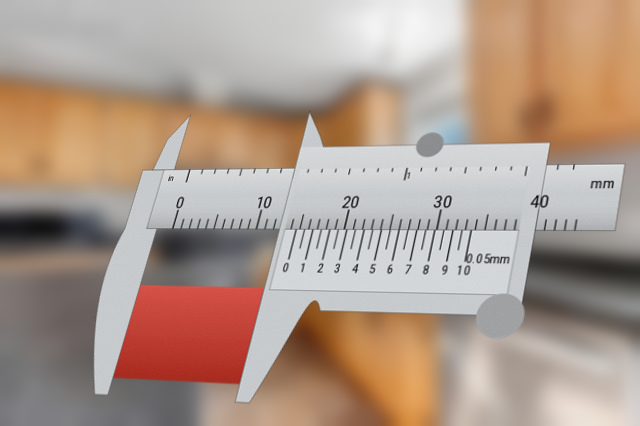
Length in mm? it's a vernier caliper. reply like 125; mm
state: 14.6; mm
